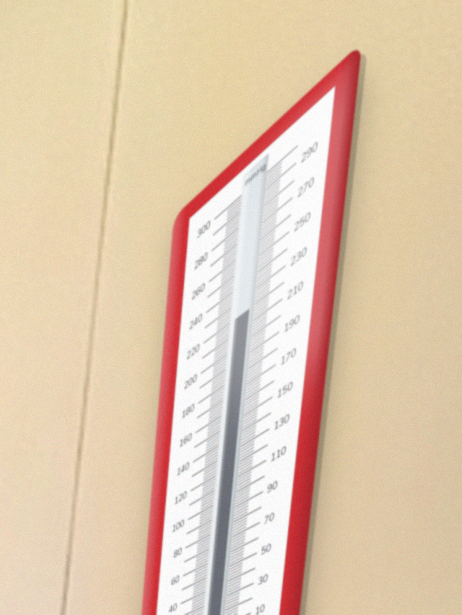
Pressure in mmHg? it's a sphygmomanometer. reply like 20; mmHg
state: 220; mmHg
